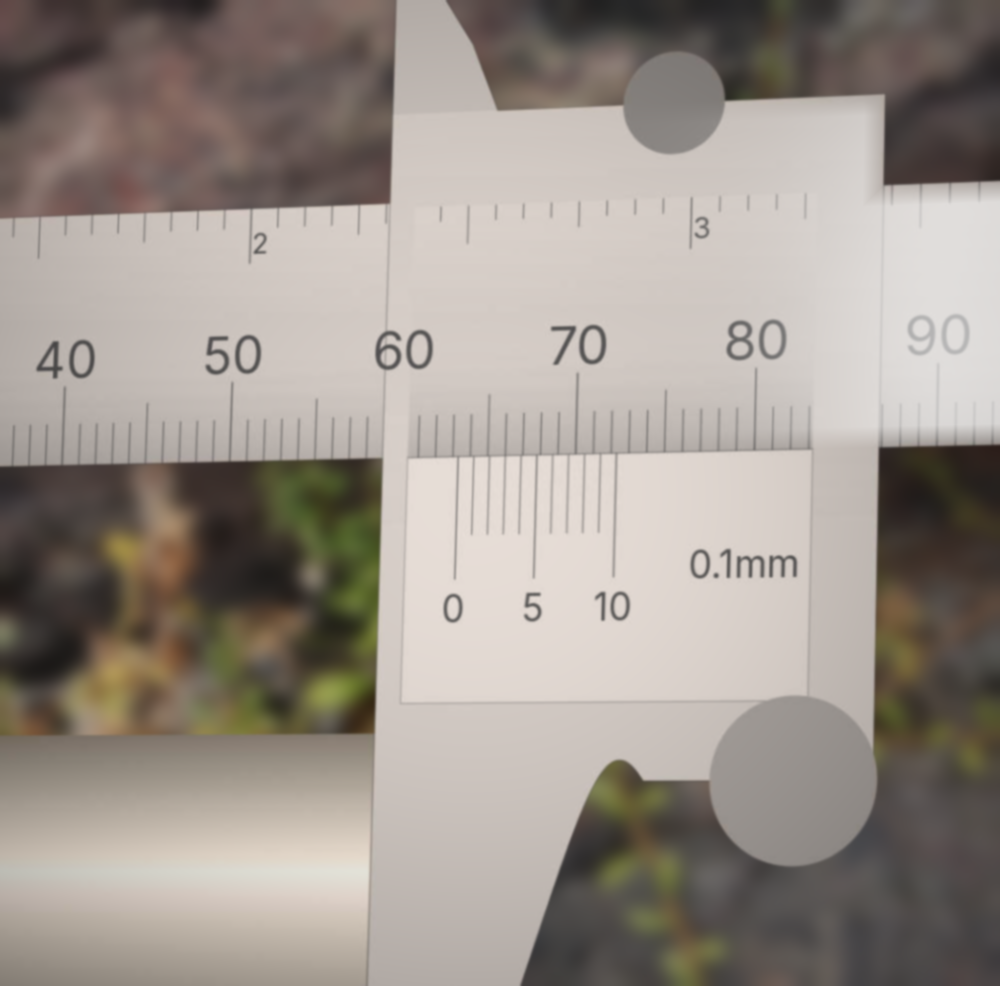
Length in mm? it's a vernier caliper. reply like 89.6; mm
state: 63.3; mm
